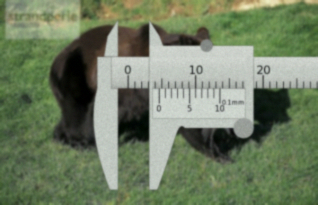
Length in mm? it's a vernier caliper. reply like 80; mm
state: 4.6; mm
